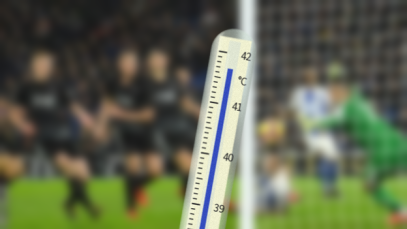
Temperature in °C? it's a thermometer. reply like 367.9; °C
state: 41.7; °C
